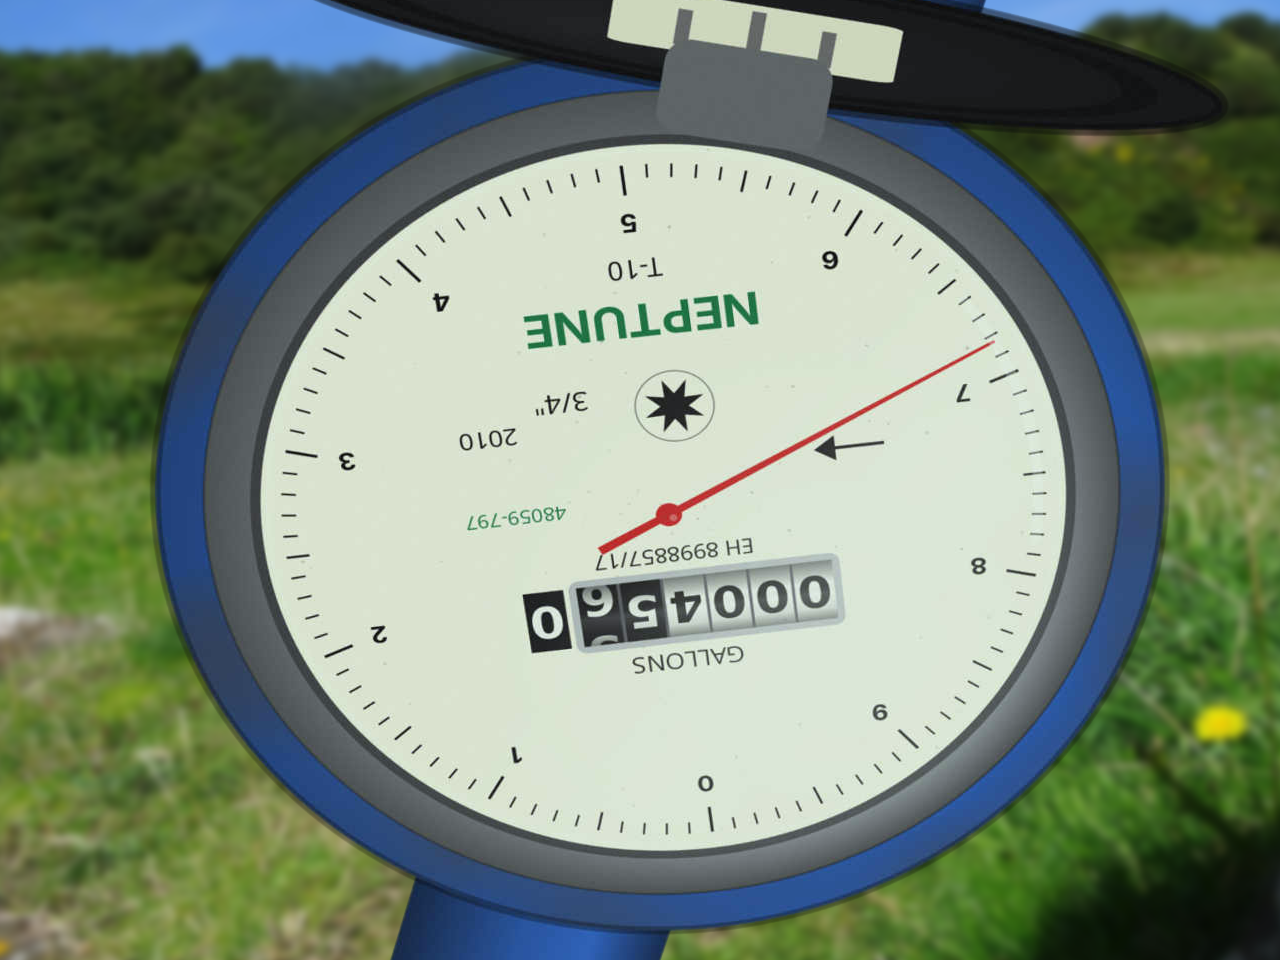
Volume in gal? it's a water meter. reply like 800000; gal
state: 4556.8; gal
